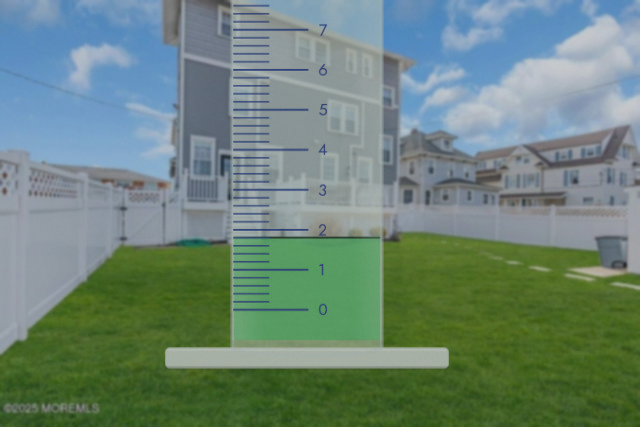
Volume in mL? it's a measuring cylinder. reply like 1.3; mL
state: 1.8; mL
